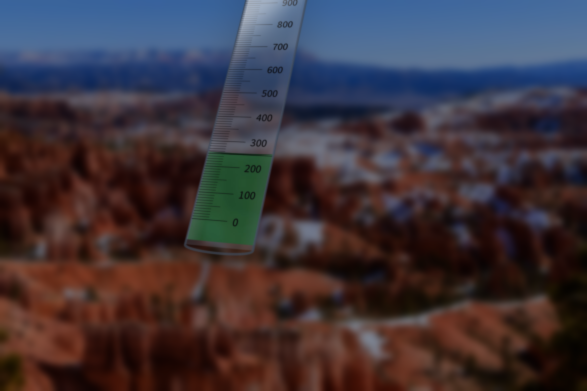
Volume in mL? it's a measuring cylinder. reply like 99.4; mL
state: 250; mL
